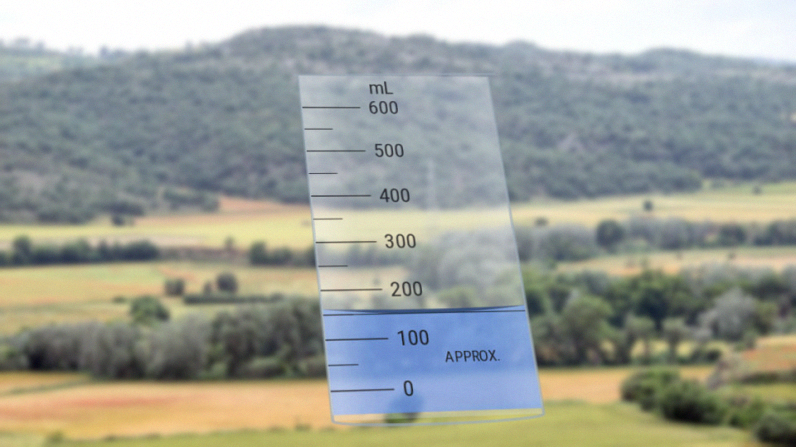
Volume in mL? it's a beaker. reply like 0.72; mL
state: 150; mL
